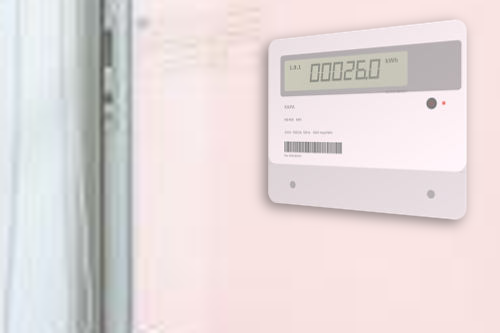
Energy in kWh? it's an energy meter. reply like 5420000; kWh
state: 26.0; kWh
